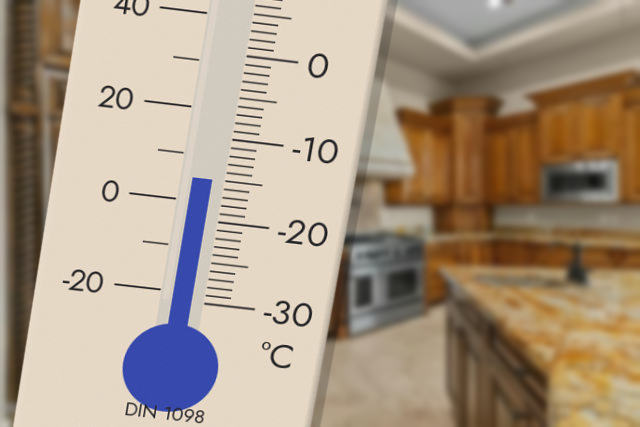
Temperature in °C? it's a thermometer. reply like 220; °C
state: -15; °C
